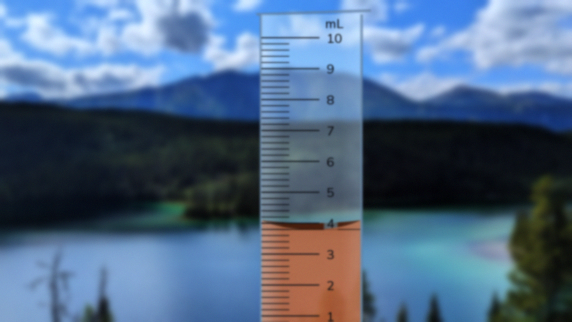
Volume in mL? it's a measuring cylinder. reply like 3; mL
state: 3.8; mL
